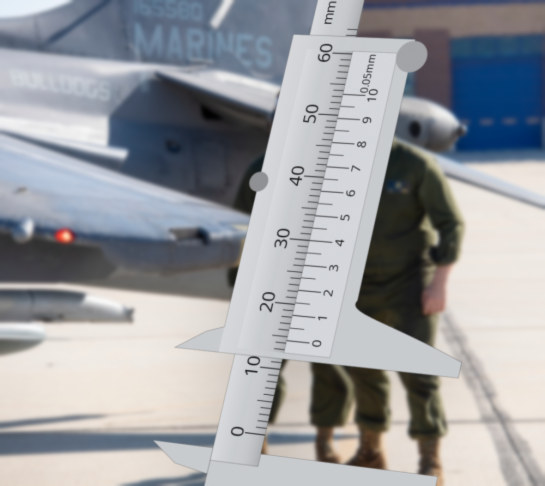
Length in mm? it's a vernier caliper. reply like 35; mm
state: 14.4; mm
